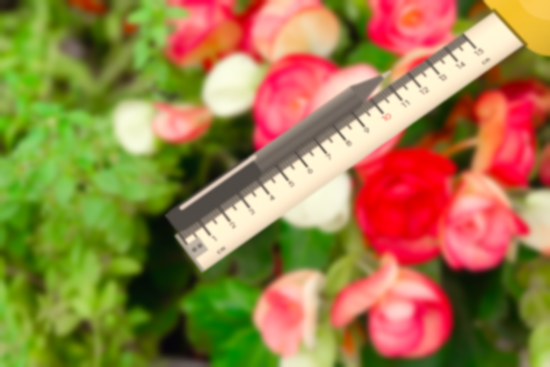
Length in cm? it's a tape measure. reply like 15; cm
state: 11.5; cm
